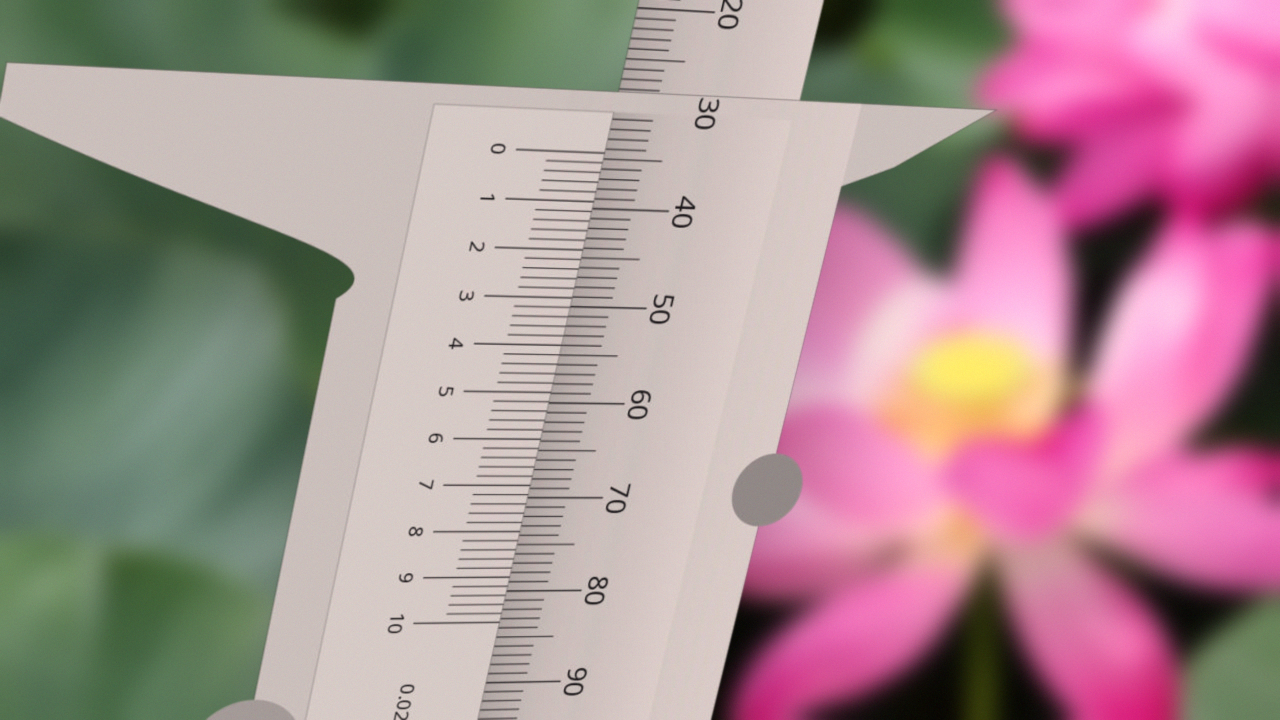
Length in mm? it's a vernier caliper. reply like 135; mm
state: 34.4; mm
